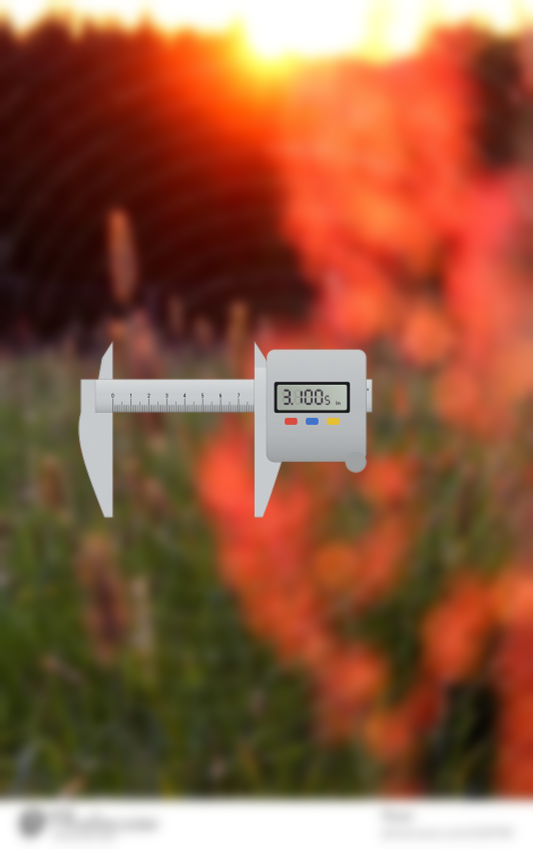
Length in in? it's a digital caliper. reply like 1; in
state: 3.1005; in
